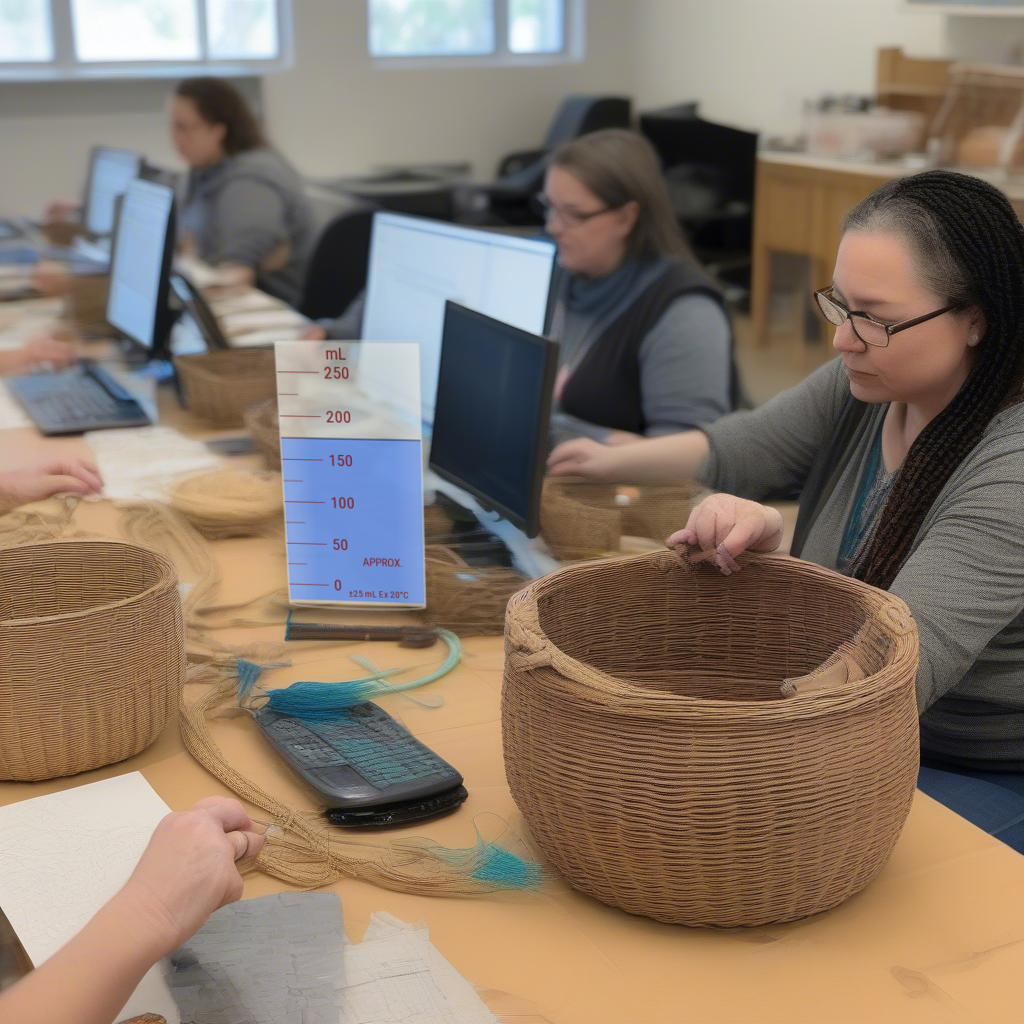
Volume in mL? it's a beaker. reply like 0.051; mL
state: 175; mL
